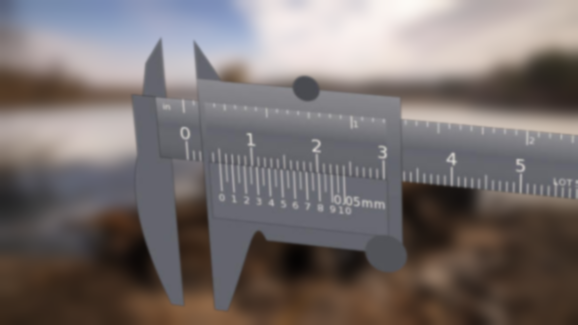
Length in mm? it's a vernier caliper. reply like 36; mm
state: 5.0; mm
